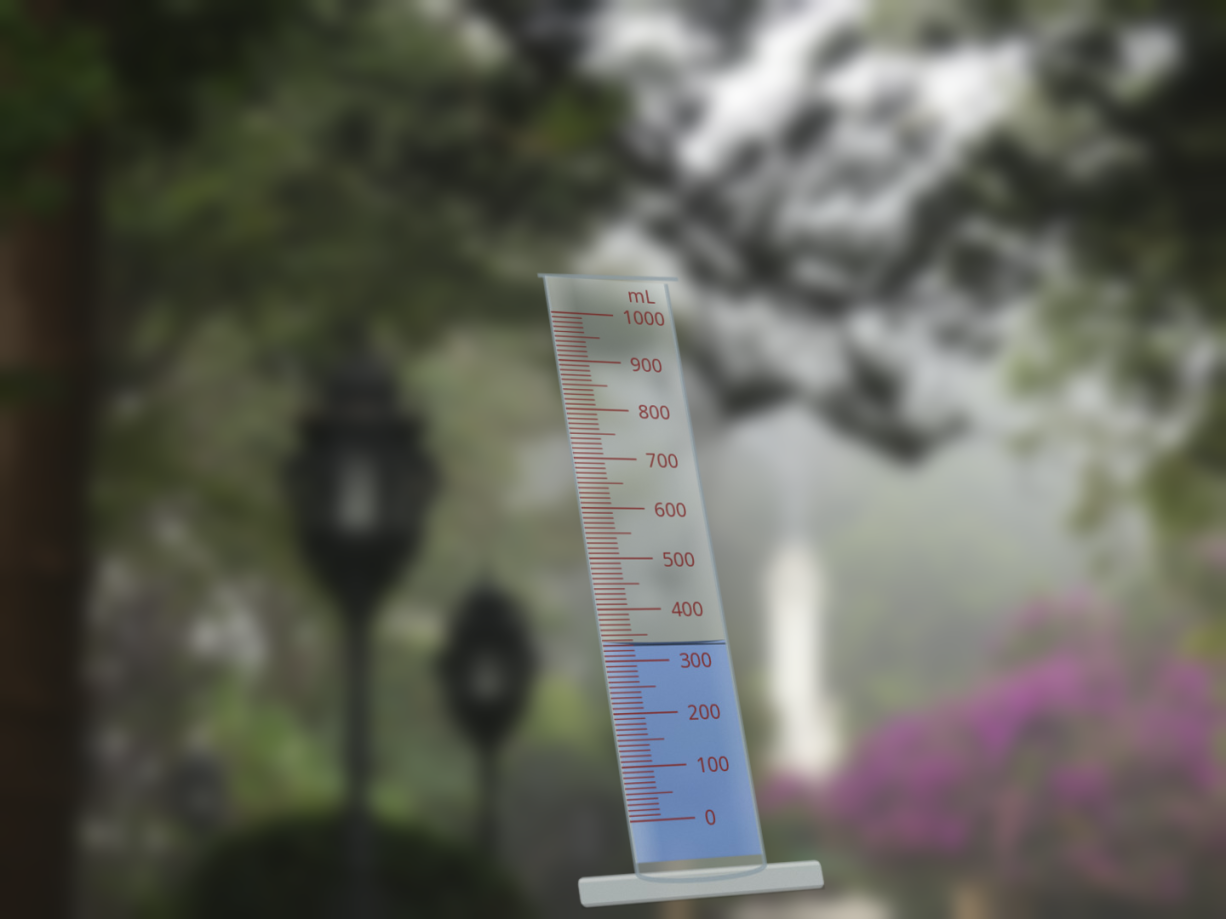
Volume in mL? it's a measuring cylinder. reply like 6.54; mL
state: 330; mL
